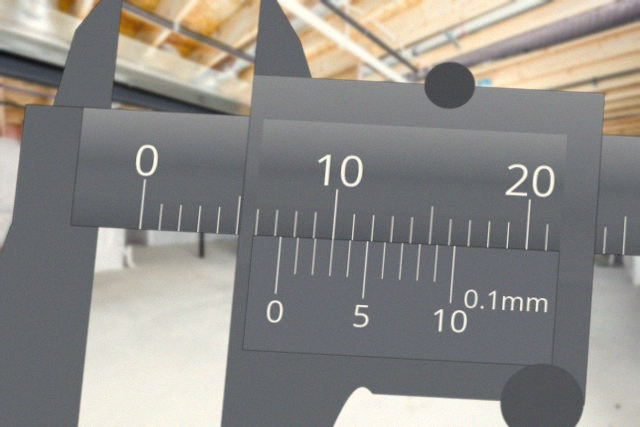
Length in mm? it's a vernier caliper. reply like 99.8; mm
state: 7.3; mm
